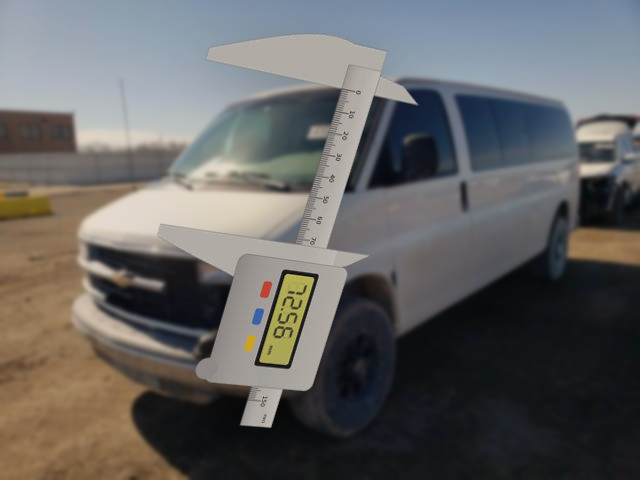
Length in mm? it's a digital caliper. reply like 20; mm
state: 72.56; mm
